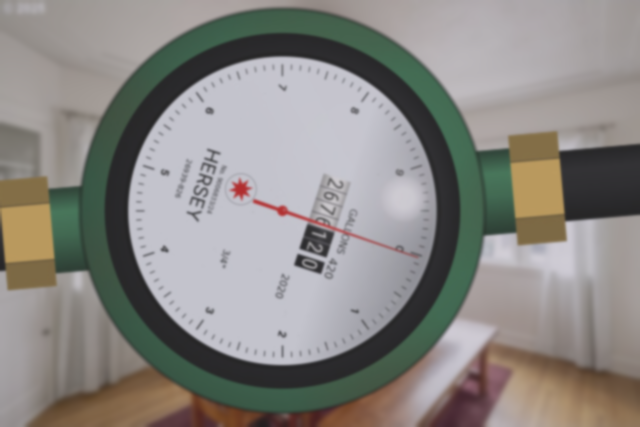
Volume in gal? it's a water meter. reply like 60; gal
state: 2676120.0; gal
